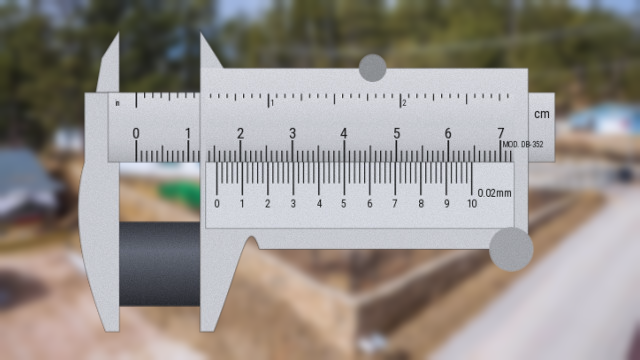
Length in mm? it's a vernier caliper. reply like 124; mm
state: 15.5; mm
